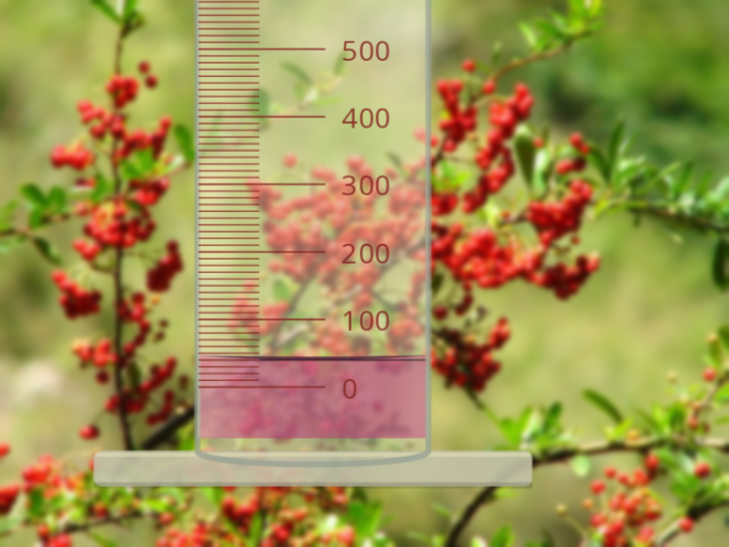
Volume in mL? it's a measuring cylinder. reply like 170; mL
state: 40; mL
